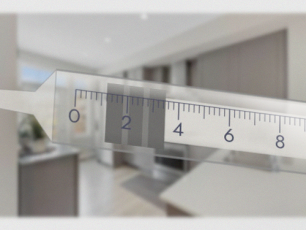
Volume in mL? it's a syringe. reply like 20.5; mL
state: 1.2; mL
